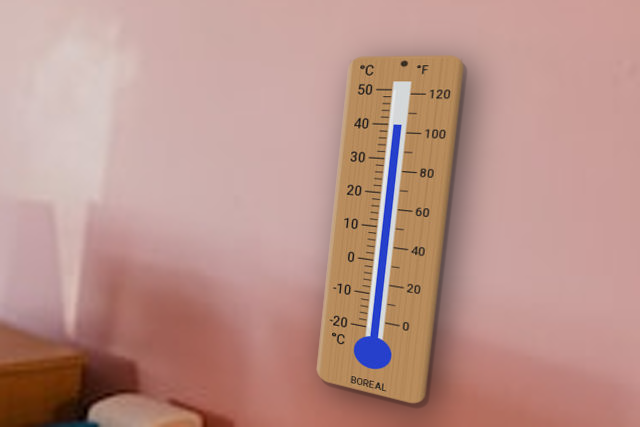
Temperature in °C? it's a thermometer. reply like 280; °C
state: 40; °C
